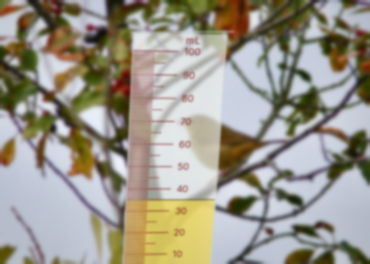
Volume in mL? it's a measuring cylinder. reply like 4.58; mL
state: 35; mL
